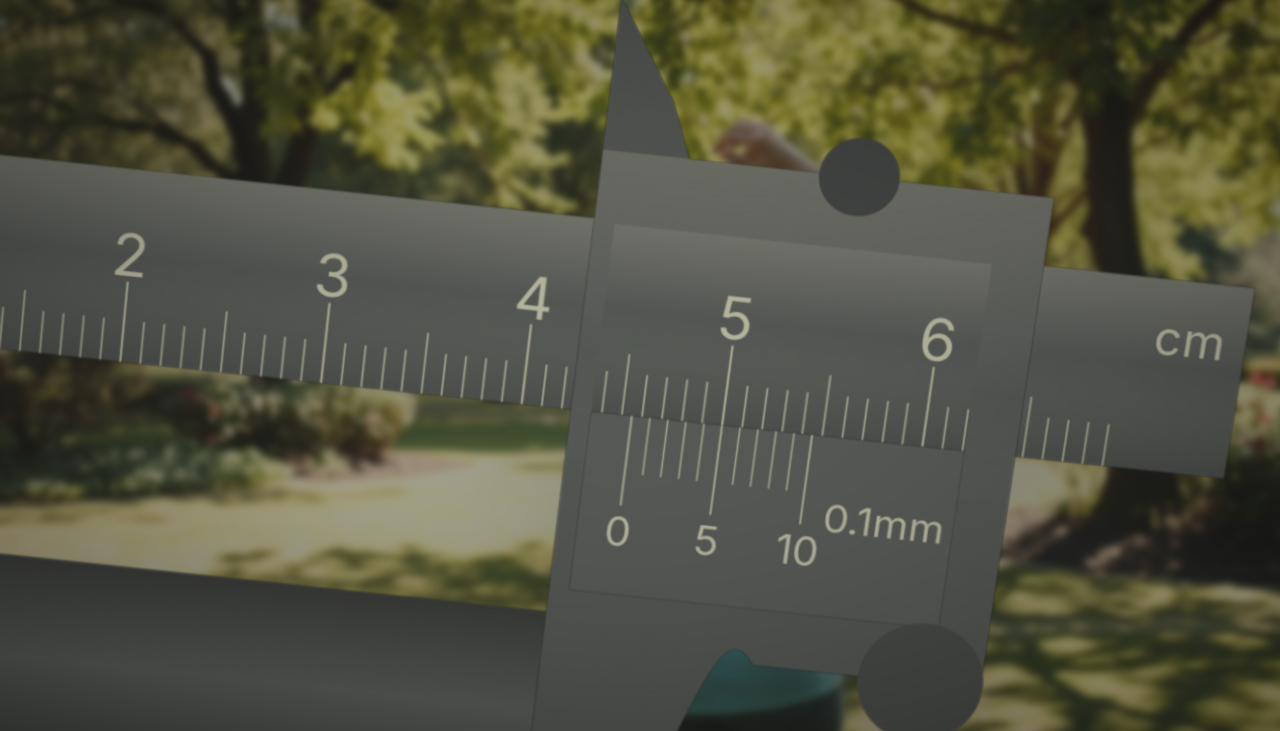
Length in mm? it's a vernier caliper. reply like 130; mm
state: 45.5; mm
